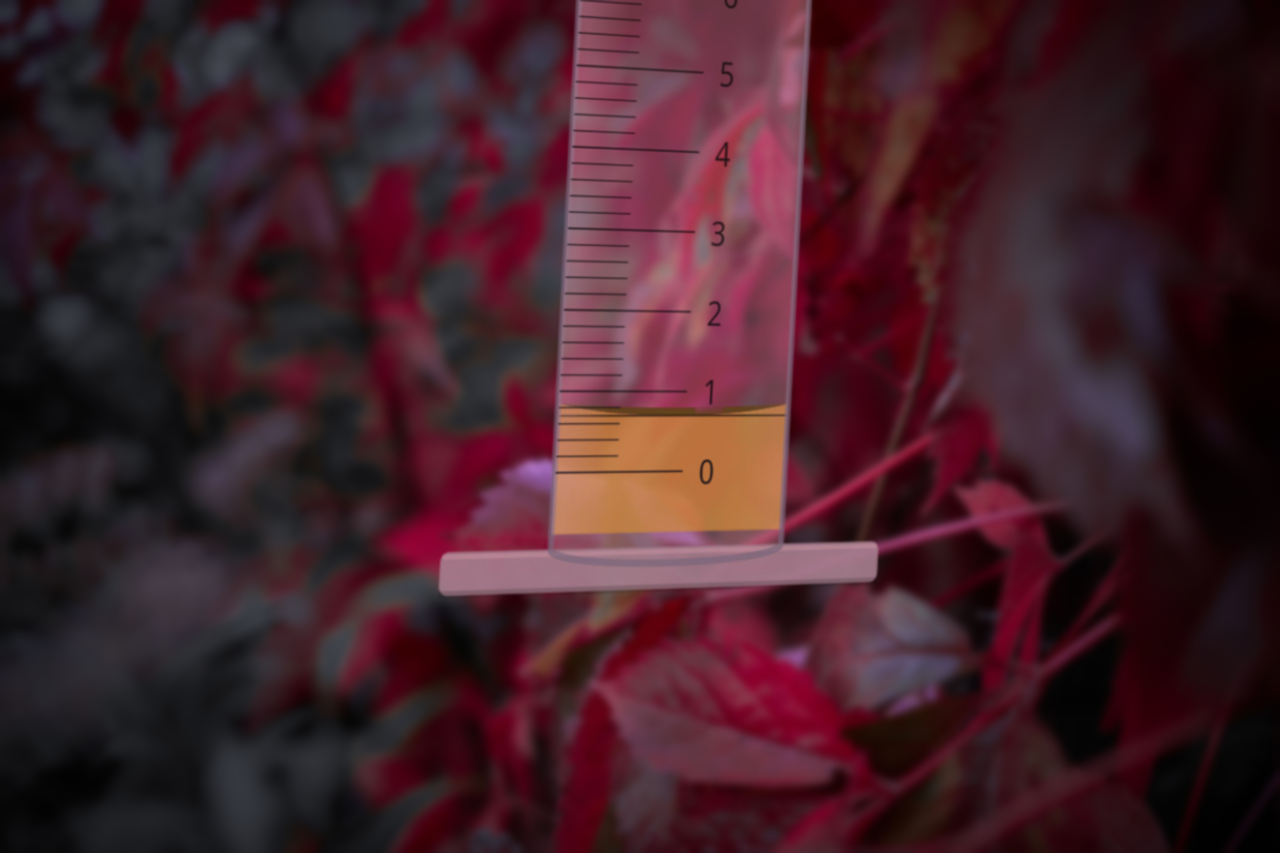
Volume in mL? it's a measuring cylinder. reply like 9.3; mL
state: 0.7; mL
